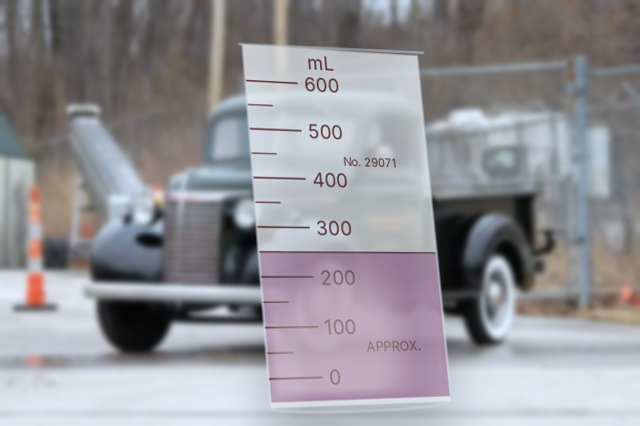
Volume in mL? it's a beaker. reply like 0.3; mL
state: 250; mL
